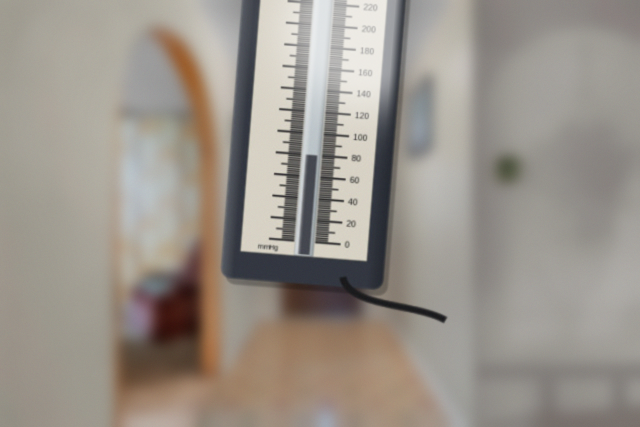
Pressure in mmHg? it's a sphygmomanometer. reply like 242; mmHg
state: 80; mmHg
